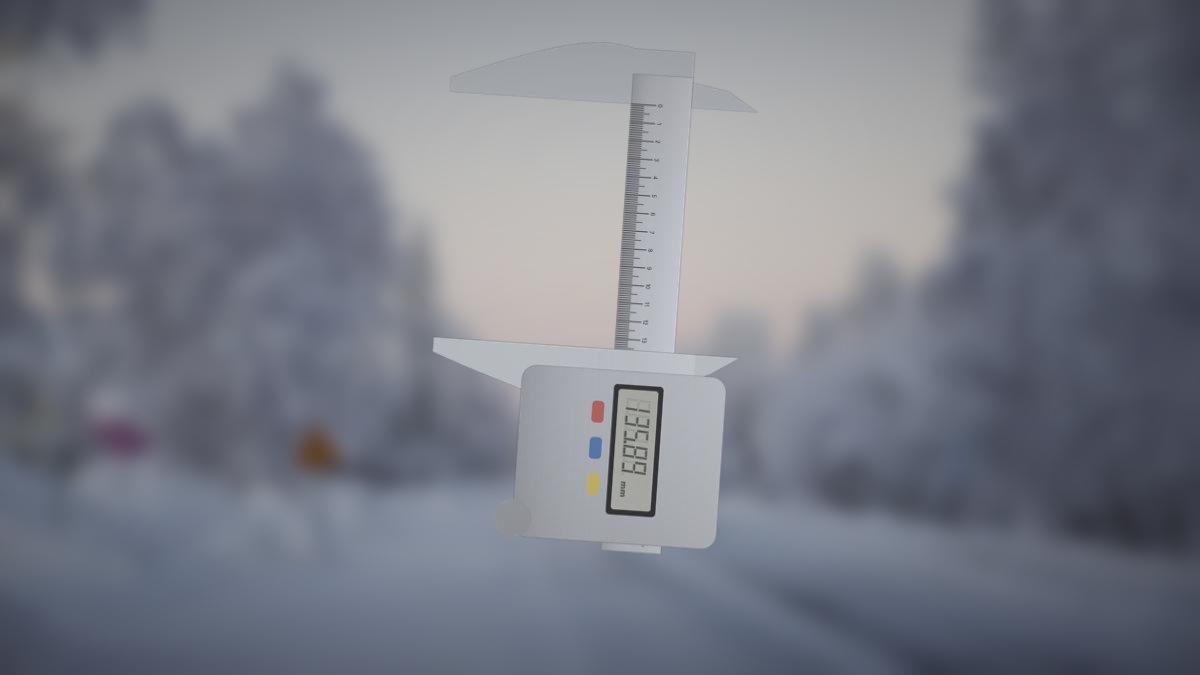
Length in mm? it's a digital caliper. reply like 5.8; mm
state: 135.89; mm
